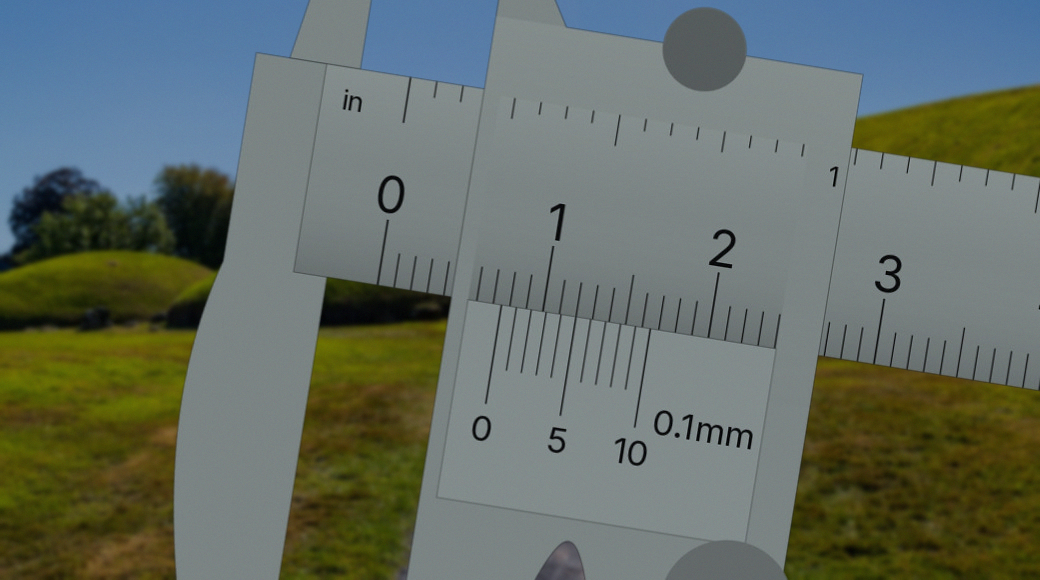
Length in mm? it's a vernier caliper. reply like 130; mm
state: 7.5; mm
